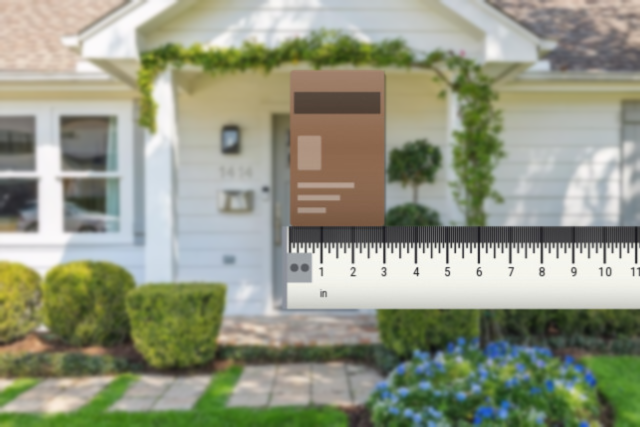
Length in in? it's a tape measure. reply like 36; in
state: 3; in
